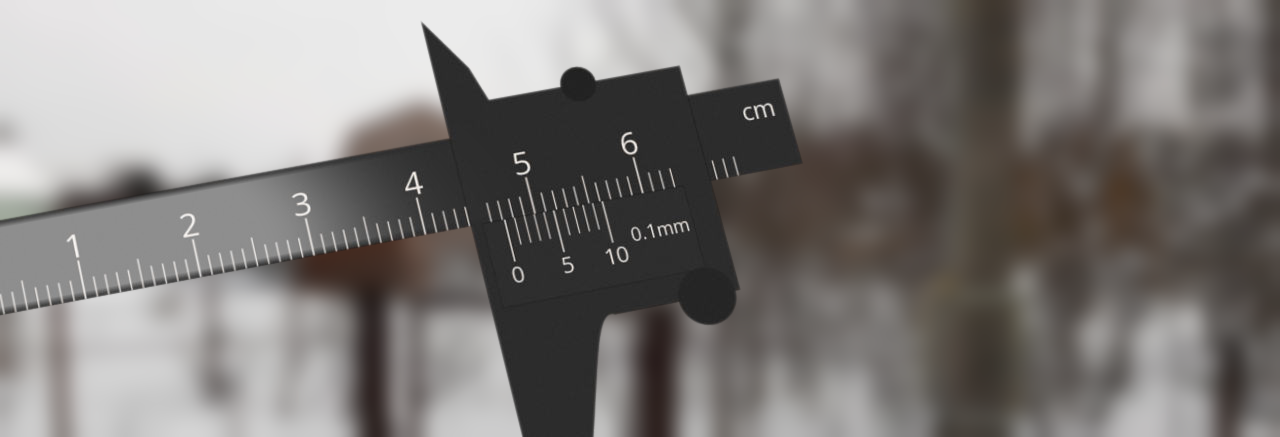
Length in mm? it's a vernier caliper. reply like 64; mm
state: 47.2; mm
